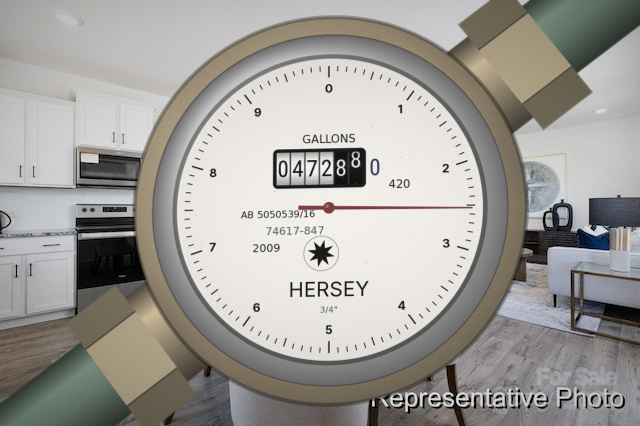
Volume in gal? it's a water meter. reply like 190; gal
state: 472882.5; gal
